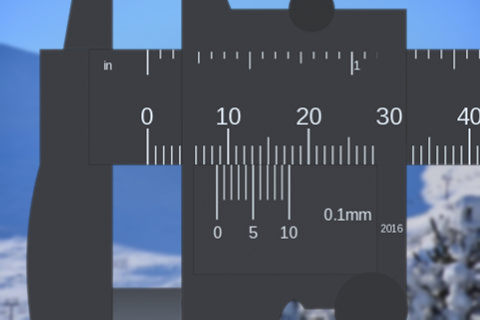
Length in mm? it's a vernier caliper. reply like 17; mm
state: 8.6; mm
